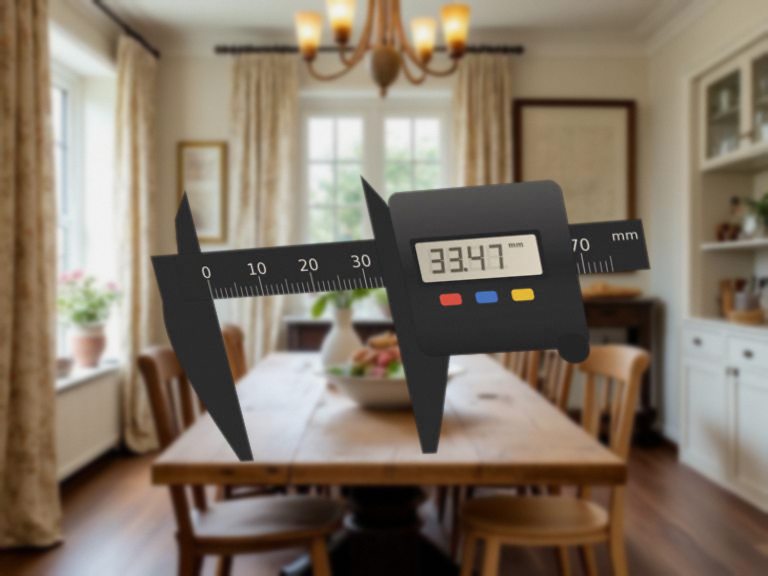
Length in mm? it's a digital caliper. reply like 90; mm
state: 33.47; mm
